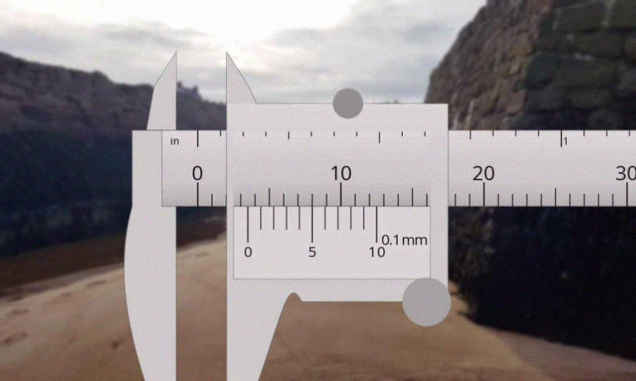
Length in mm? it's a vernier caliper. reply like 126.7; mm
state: 3.5; mm
